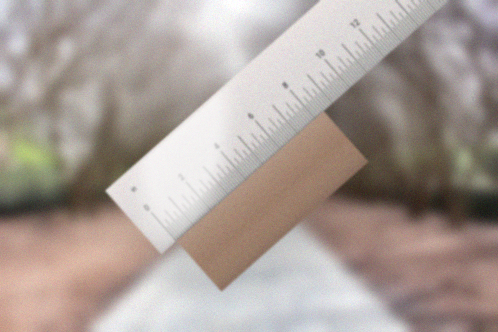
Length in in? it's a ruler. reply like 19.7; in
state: 8.5; in
